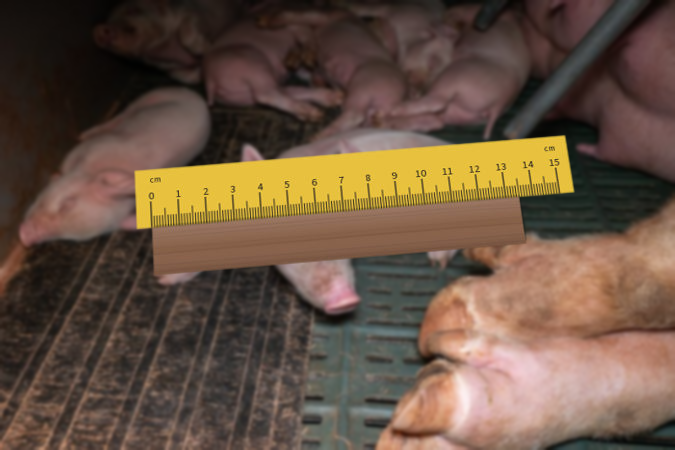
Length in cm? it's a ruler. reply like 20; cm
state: 13.5; cm
